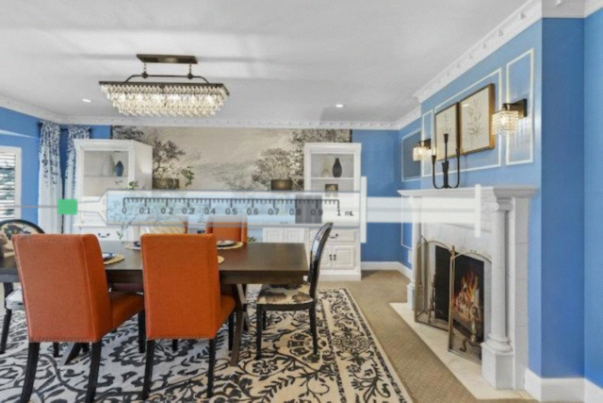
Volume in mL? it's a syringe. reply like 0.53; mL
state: 0.8; mL
